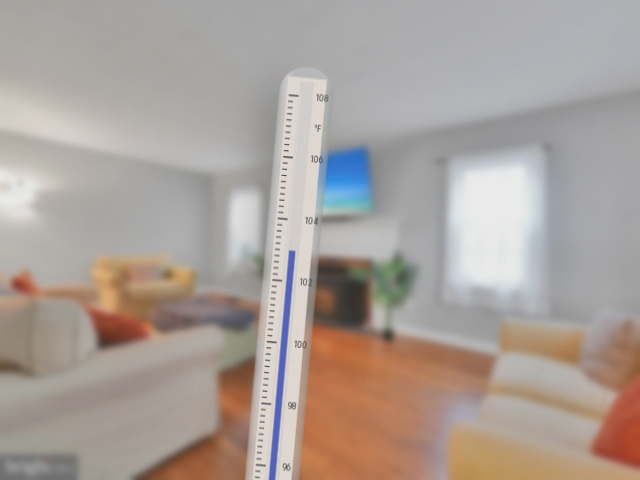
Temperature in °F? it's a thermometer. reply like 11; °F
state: 103; °F
